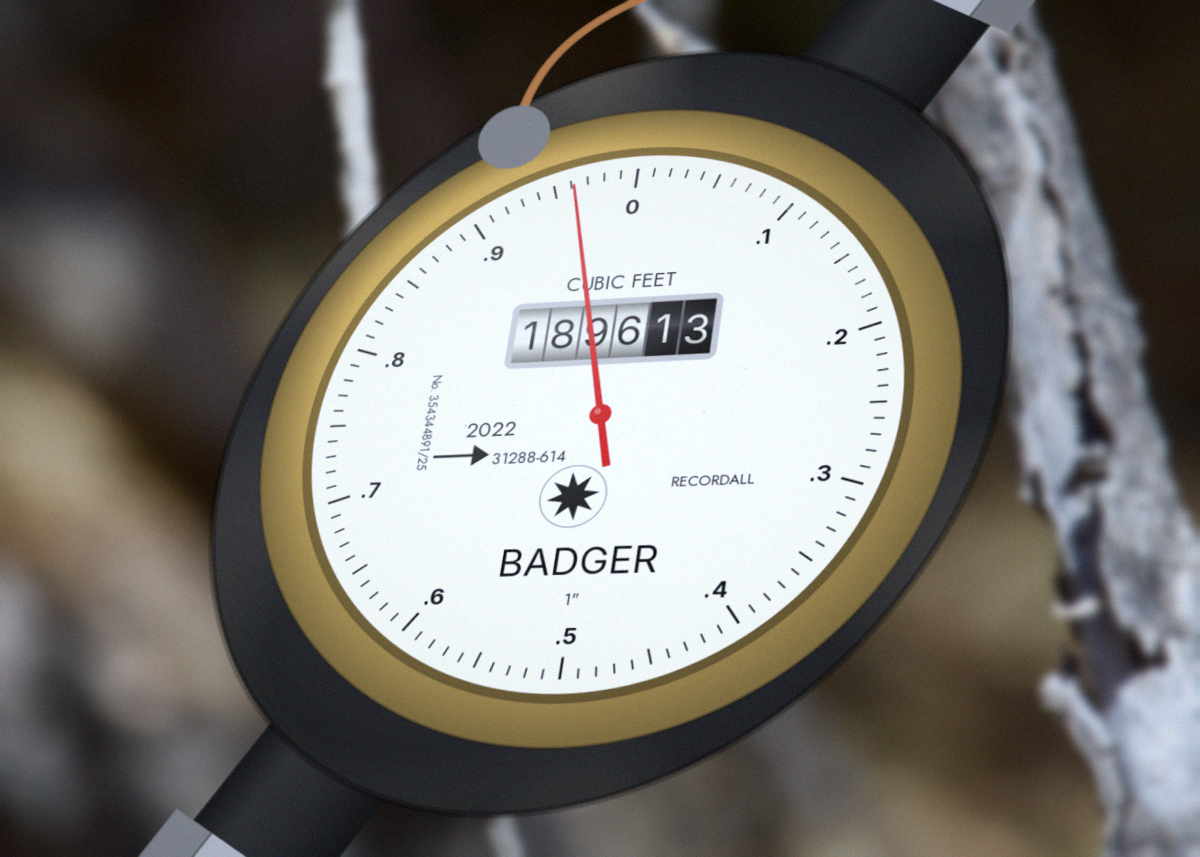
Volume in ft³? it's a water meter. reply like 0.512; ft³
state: 189612.96; ft³
